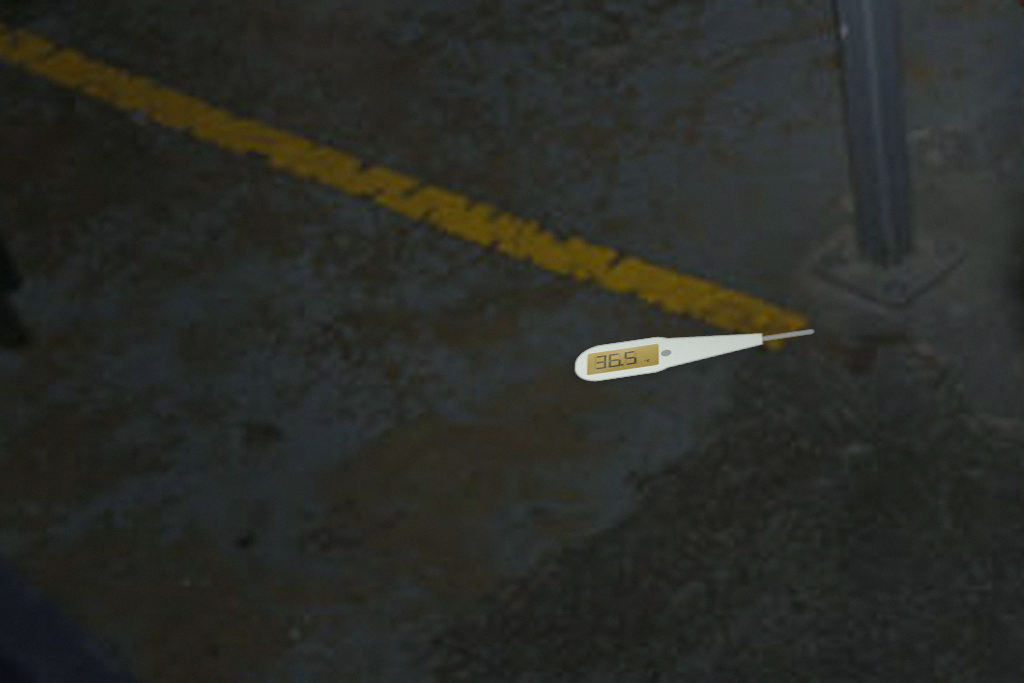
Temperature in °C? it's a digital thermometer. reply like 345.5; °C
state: 36.5; °C
